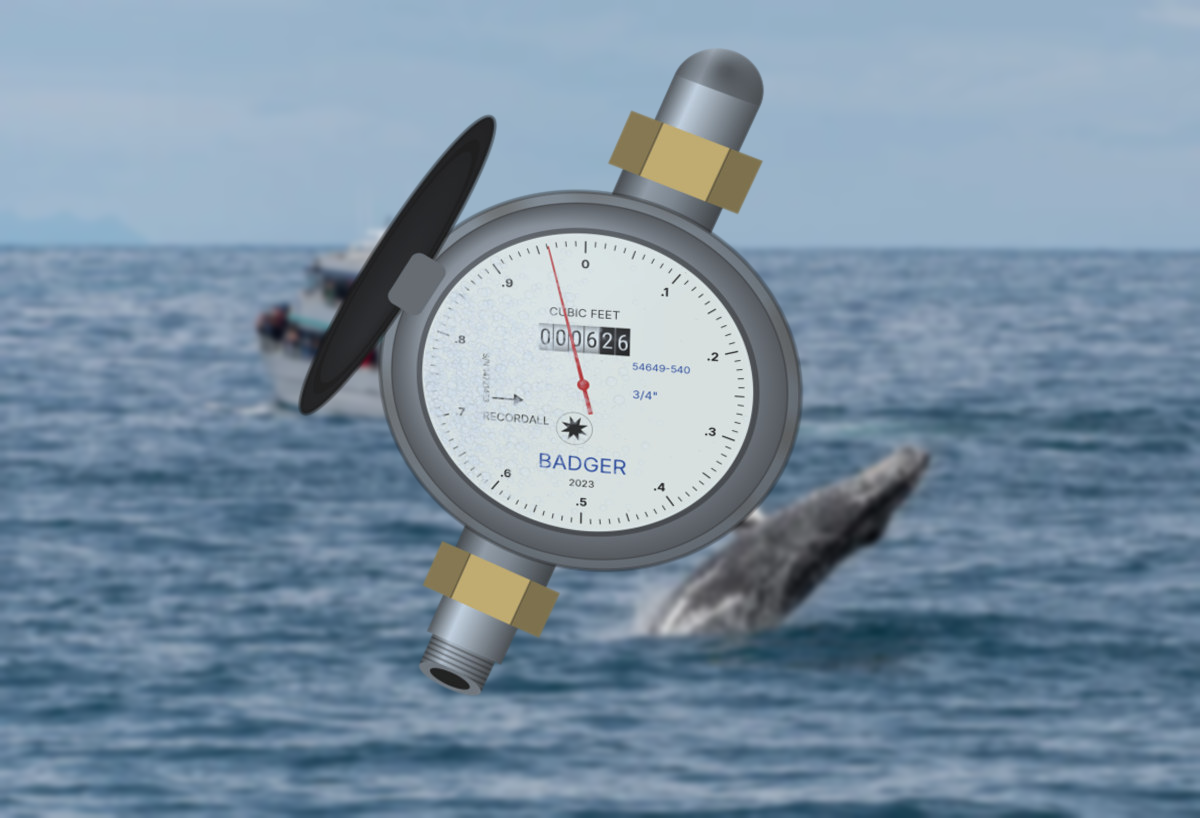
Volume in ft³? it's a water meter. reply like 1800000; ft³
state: 625.96; ft³
